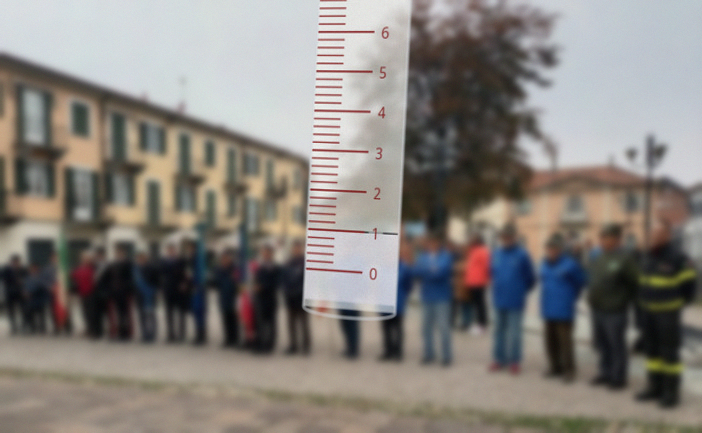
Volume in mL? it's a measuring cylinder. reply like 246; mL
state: 1; mL
